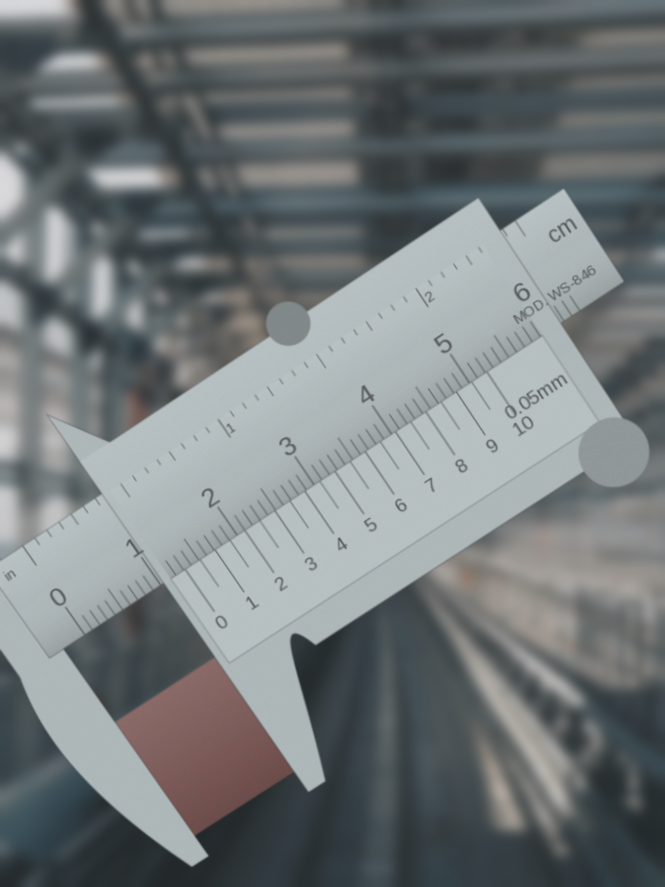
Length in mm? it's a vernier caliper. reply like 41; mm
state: 13.2; mm
